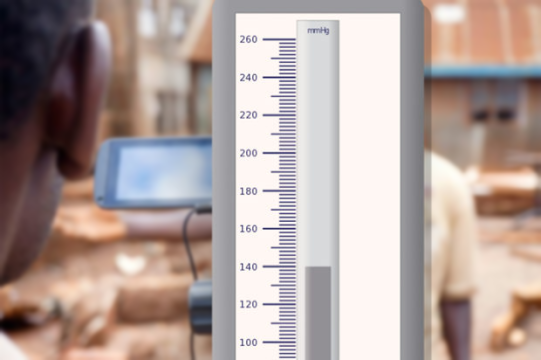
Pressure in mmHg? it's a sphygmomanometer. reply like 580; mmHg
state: 140; mmHg
